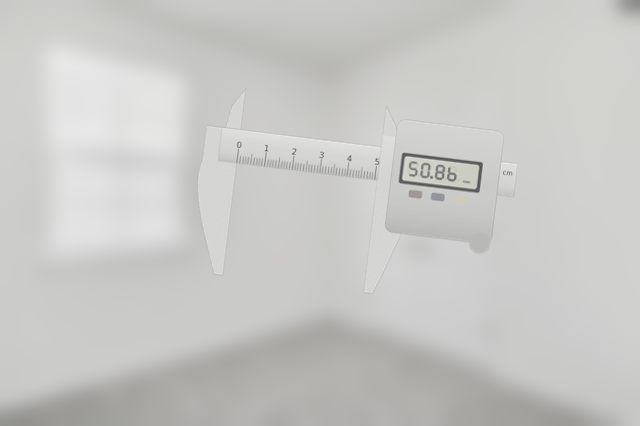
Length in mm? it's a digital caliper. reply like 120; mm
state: 50.86; mm
